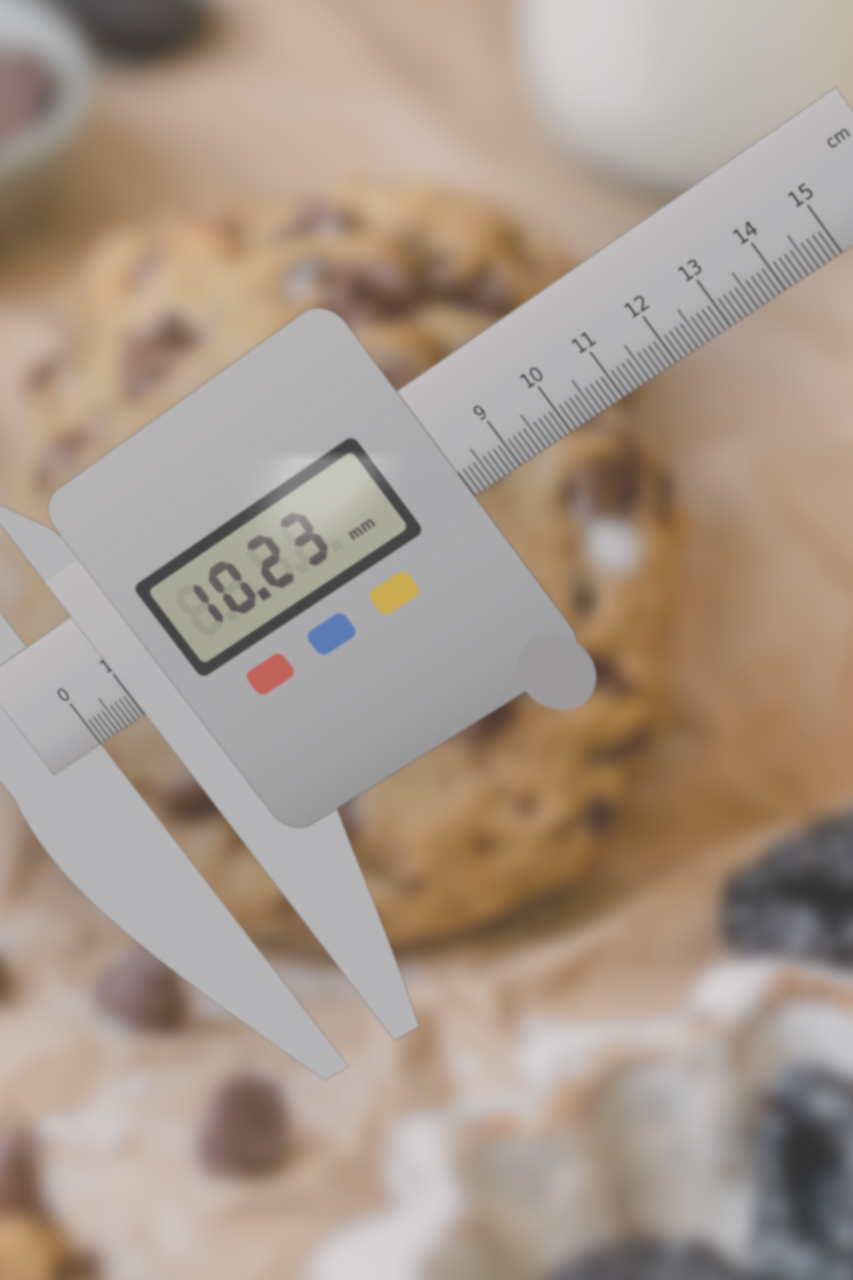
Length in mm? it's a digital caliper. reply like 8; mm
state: 10.23; mm
